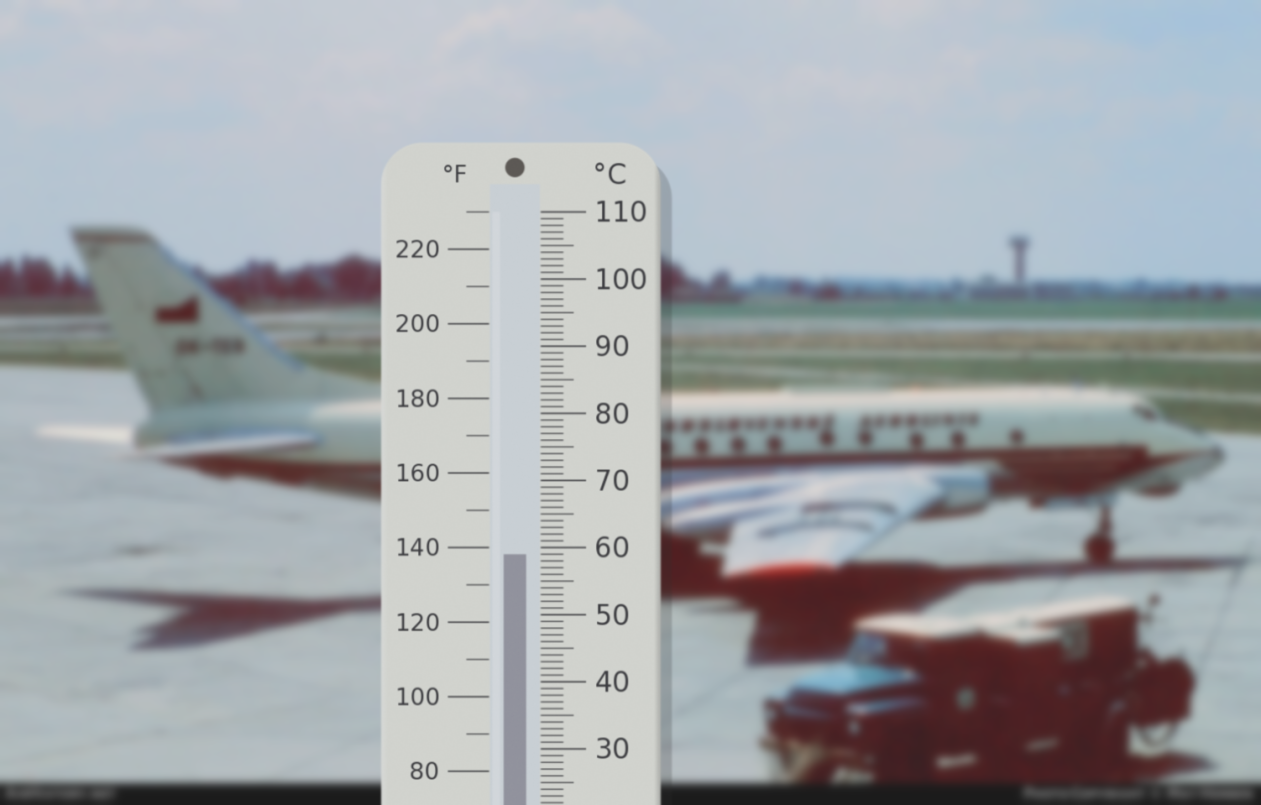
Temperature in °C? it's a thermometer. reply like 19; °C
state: 59; °C
